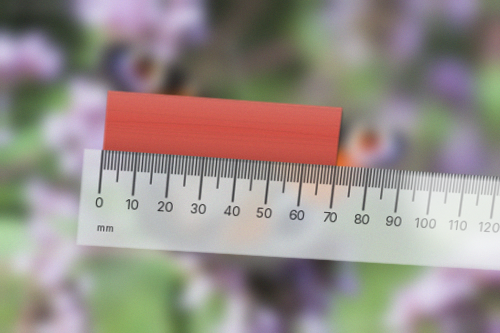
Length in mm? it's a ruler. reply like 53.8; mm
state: 70; mm
